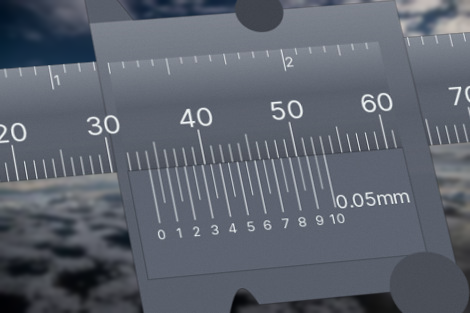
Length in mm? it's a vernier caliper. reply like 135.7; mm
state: 34.0; mm
